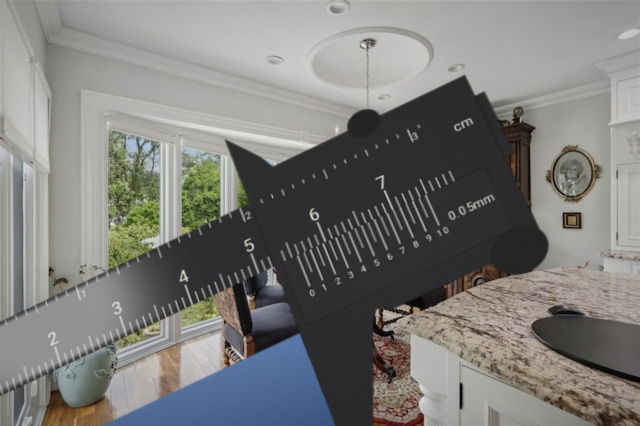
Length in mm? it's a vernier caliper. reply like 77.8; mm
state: 55.8; mm
